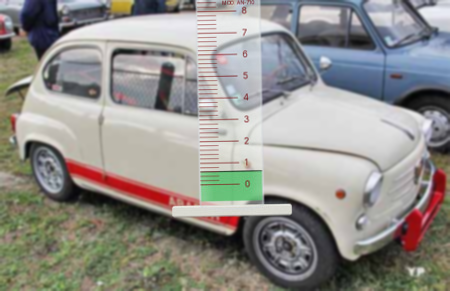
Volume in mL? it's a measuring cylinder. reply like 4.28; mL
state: 0.6; mL
